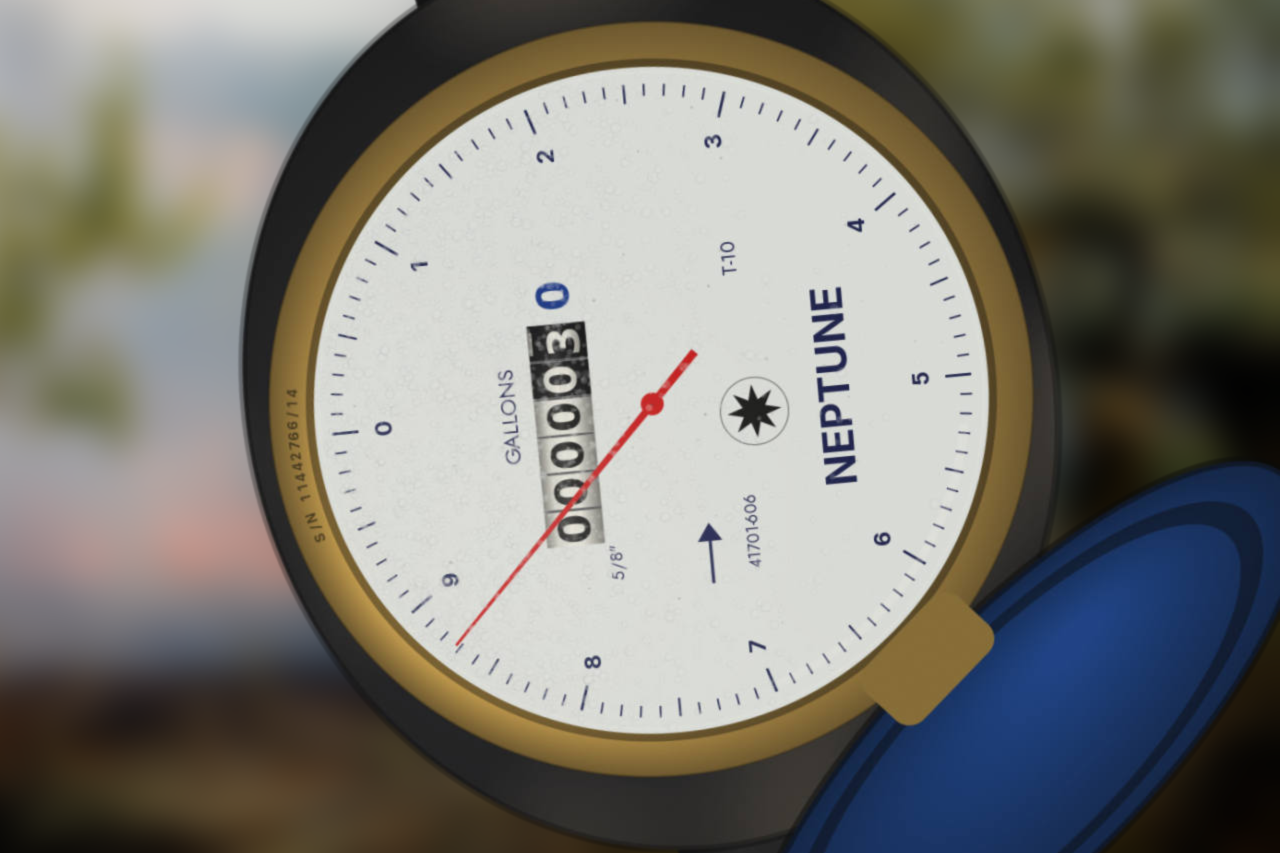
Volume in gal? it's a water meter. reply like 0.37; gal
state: 28.7; gal
